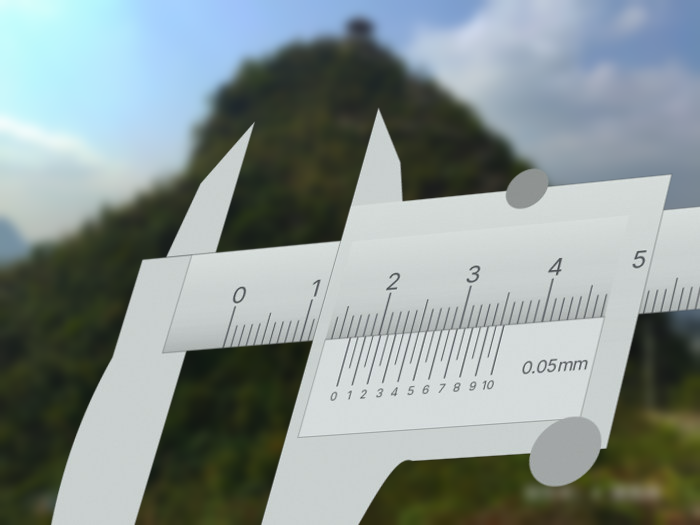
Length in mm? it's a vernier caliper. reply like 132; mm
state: 16.4; mm
